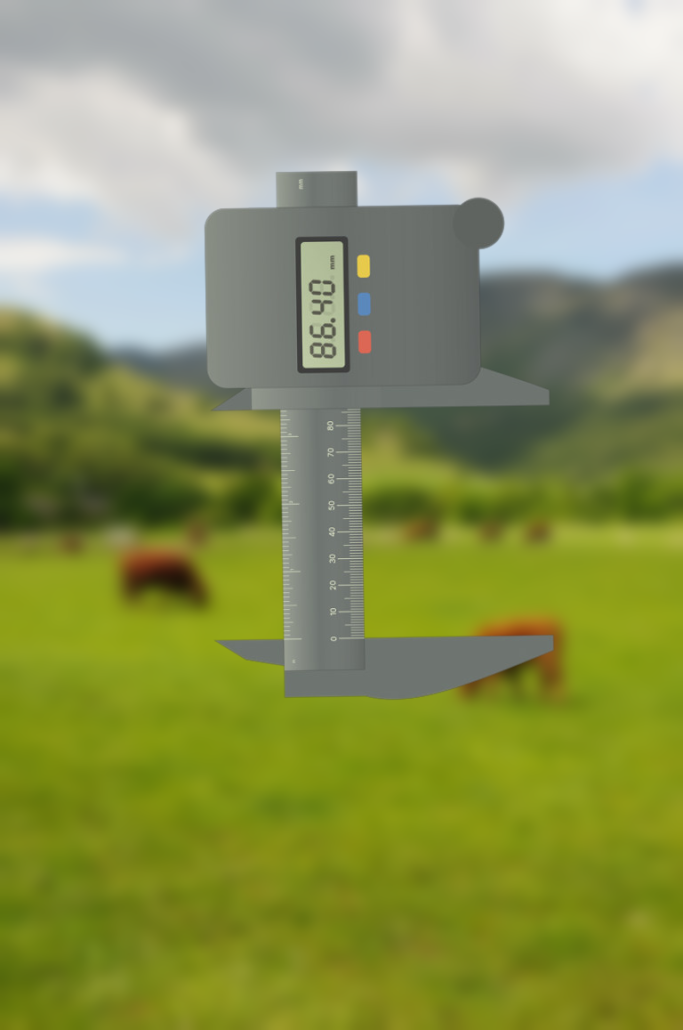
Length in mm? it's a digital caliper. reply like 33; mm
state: 86.40; mm
